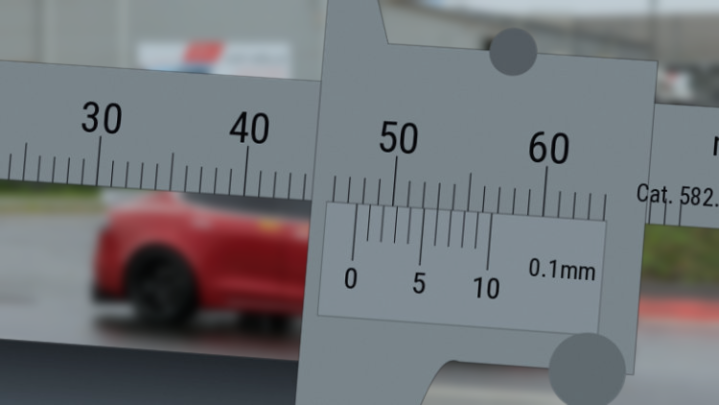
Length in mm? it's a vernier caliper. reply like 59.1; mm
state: 47.6; mm
